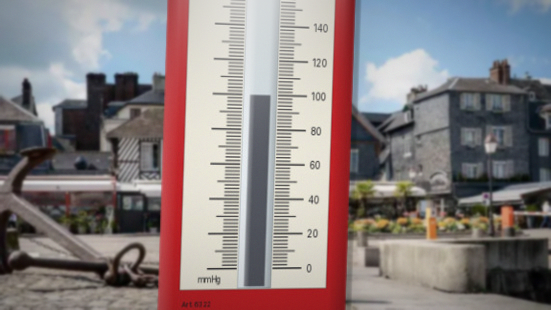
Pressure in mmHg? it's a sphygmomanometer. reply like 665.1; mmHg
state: 100; mmHg
